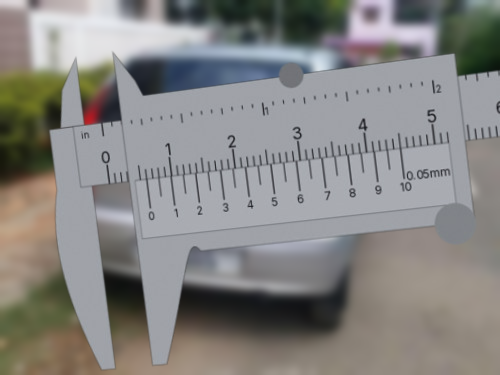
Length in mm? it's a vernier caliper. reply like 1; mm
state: 6.0; mm
